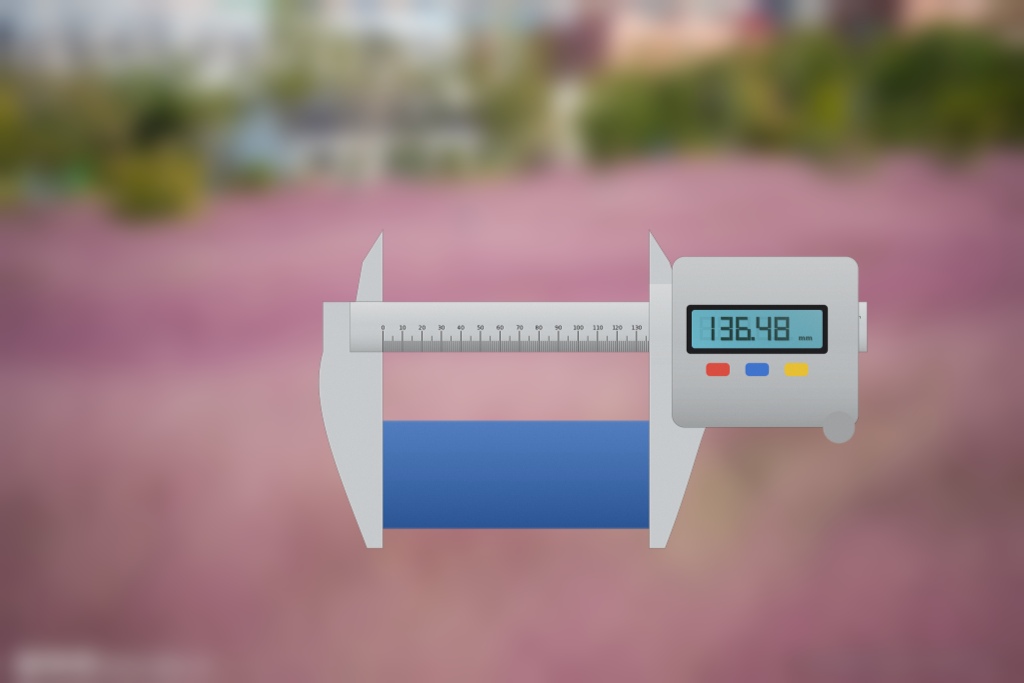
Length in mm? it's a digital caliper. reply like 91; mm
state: 136.48; mm
